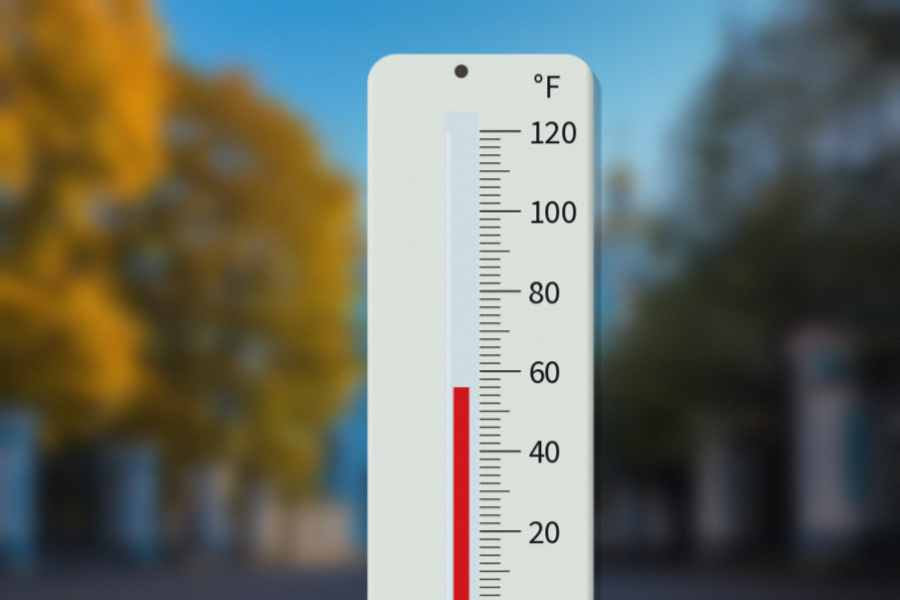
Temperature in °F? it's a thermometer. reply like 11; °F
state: 56; °F
